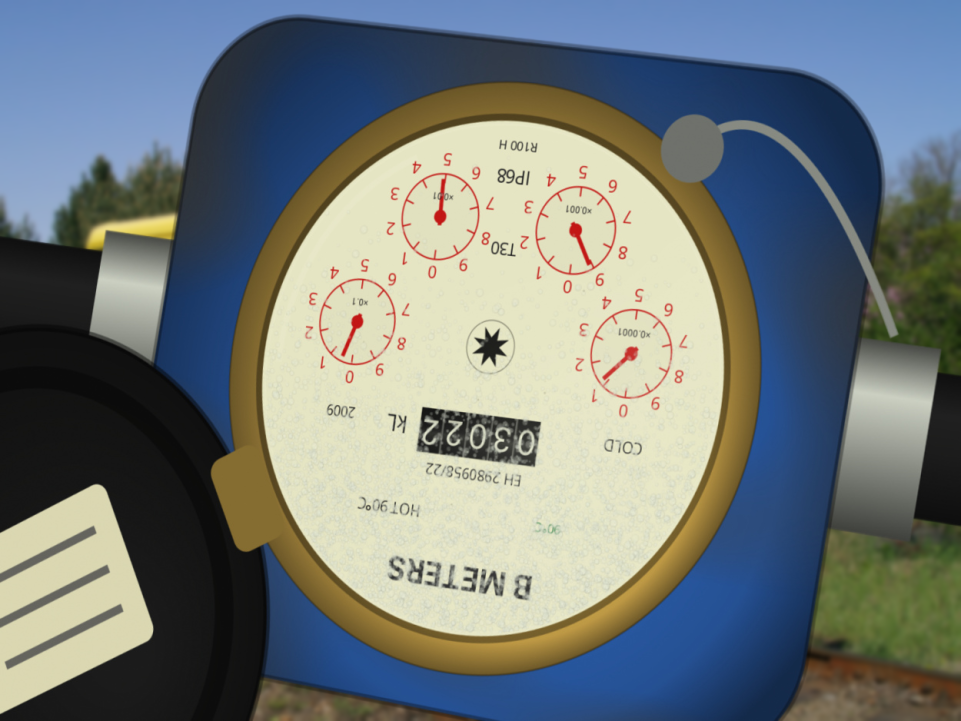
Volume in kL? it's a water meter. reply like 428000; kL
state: 3022.0491; kL
